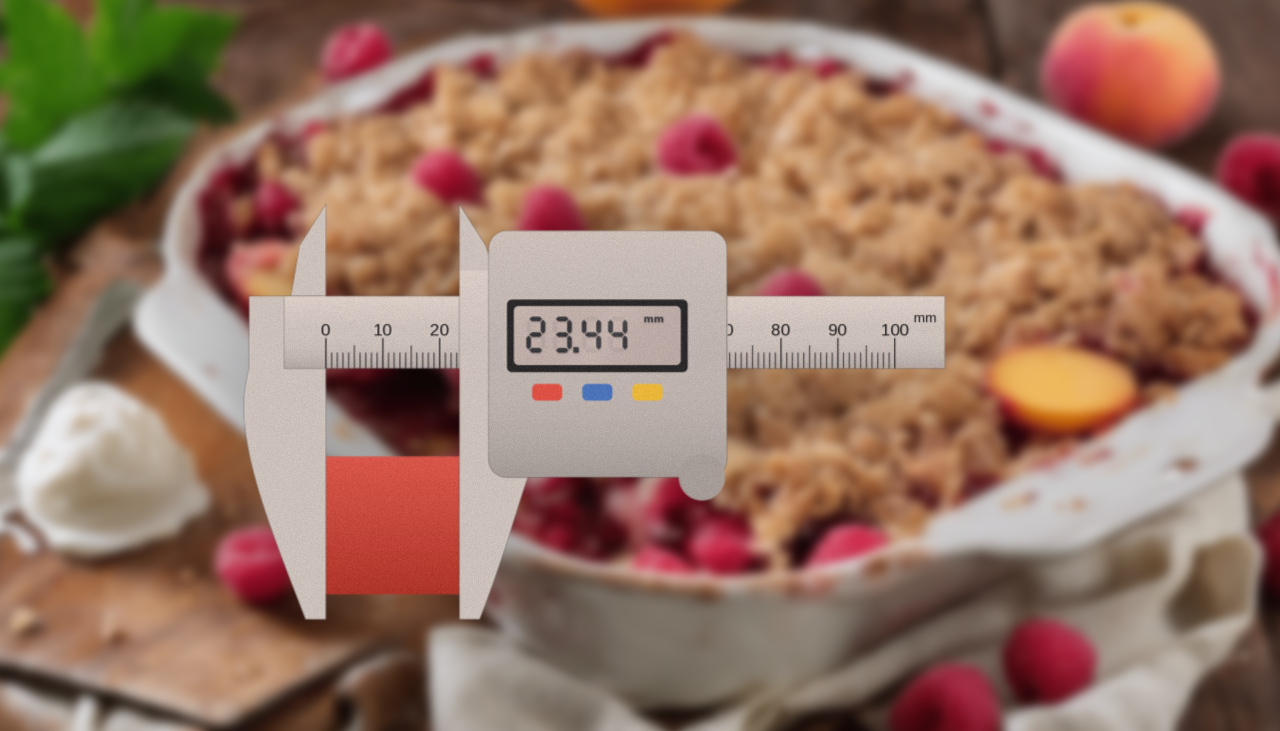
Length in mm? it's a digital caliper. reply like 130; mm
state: 23.44; mm
